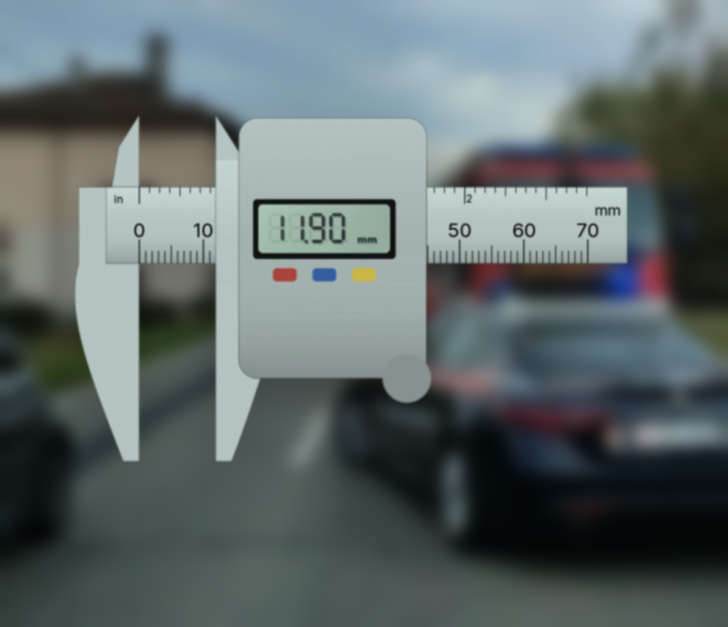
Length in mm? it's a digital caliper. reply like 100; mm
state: 11.90; mm
